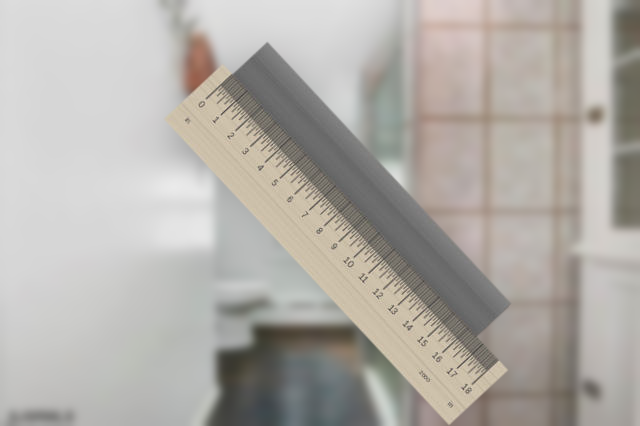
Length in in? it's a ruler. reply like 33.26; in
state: 16.5; in
